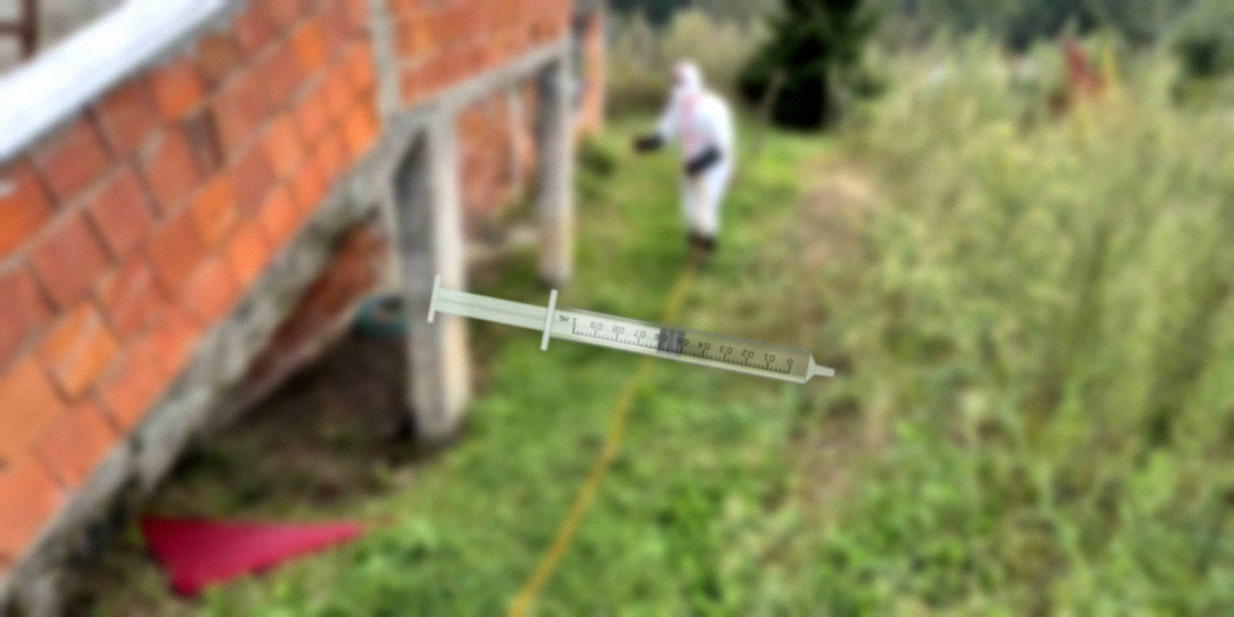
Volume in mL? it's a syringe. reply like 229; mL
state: 0.5; mL
